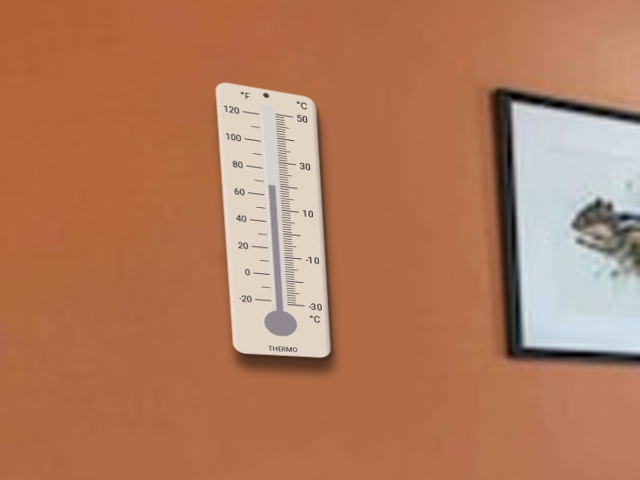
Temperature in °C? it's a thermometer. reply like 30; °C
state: 20; °C
